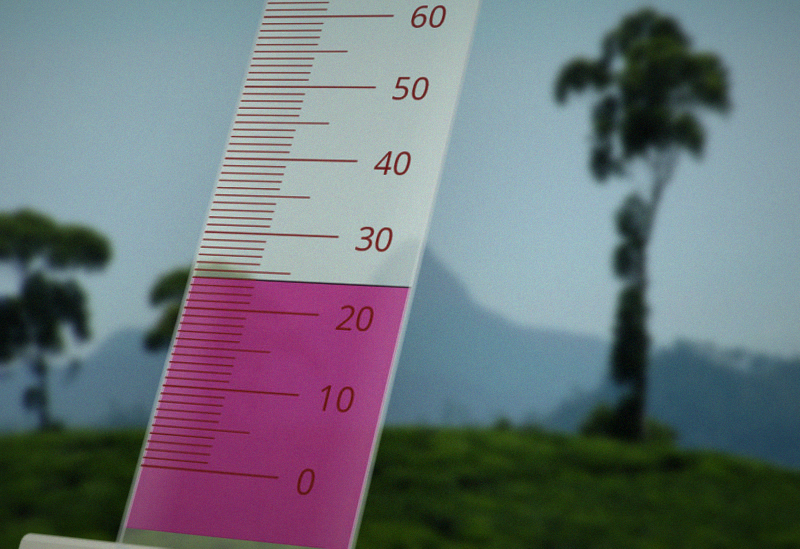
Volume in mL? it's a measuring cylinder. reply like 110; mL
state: 24; mL
